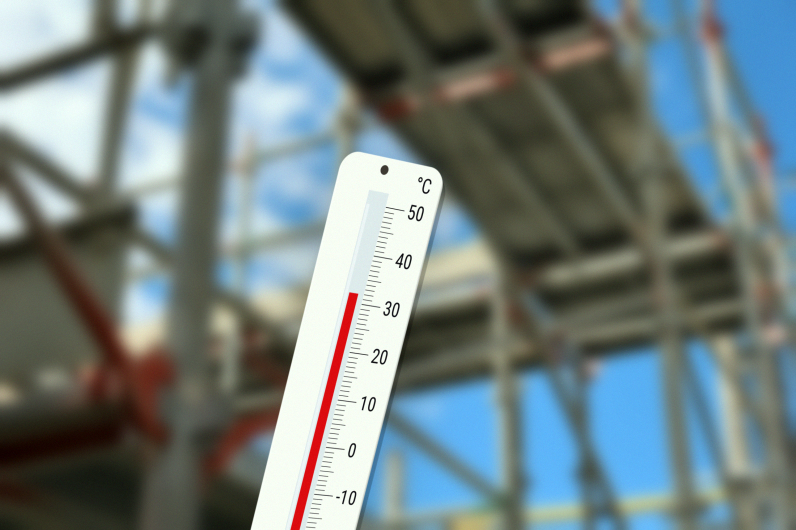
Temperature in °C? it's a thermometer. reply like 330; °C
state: 32; °C
